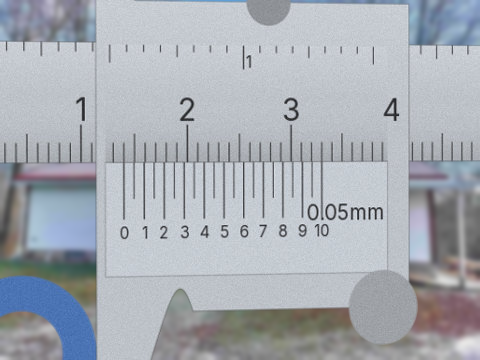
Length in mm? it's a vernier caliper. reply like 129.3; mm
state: 14.0; mm
